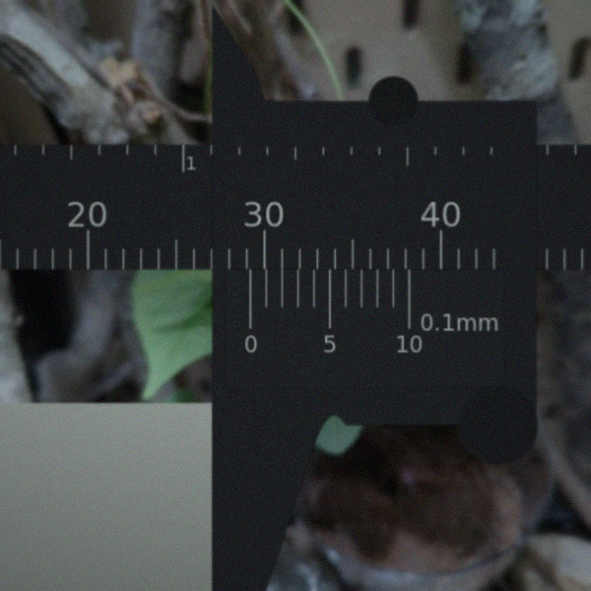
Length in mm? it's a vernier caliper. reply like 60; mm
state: 29.2; mm
